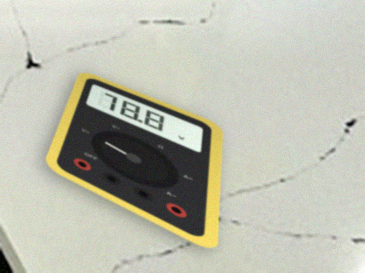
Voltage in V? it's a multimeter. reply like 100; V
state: 78.8; V
